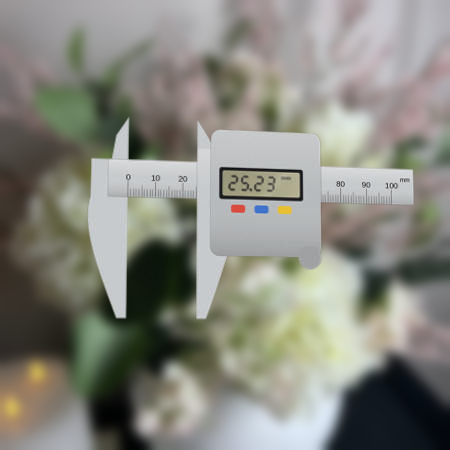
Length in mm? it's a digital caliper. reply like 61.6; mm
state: 25.23; mm
